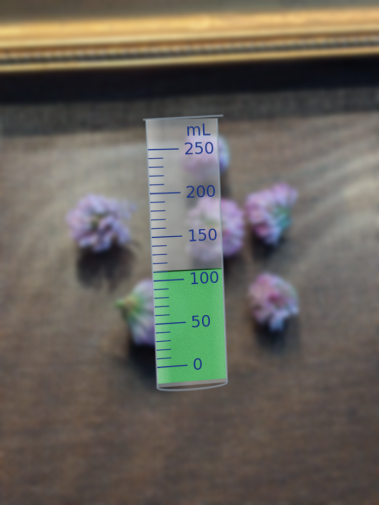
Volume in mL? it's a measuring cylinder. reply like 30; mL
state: 110; mL
